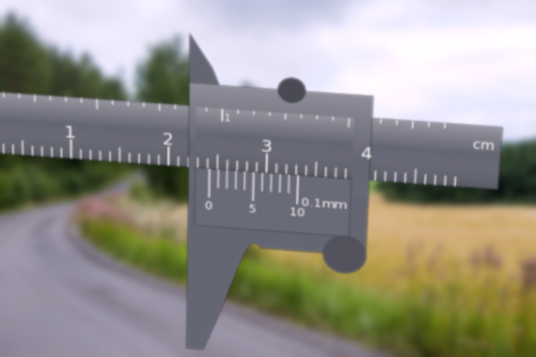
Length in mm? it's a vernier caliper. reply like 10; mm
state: 24.2; mm
